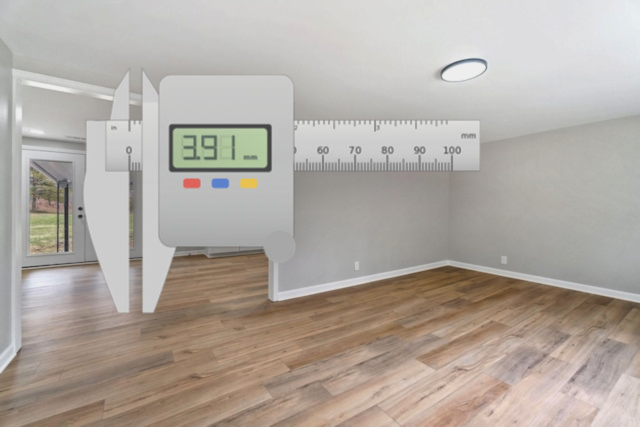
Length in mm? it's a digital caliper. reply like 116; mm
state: 3.91; mm
